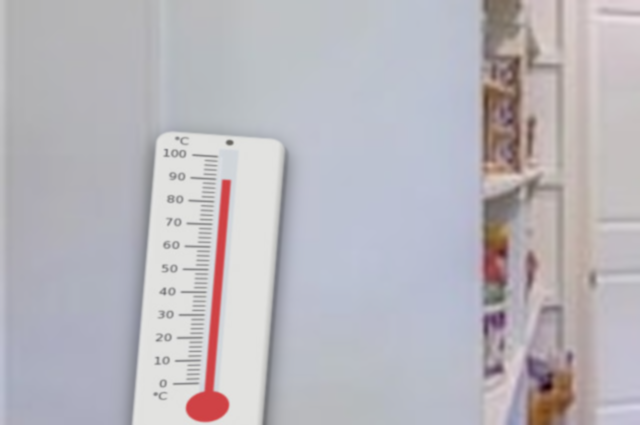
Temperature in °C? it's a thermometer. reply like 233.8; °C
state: 90; °C
